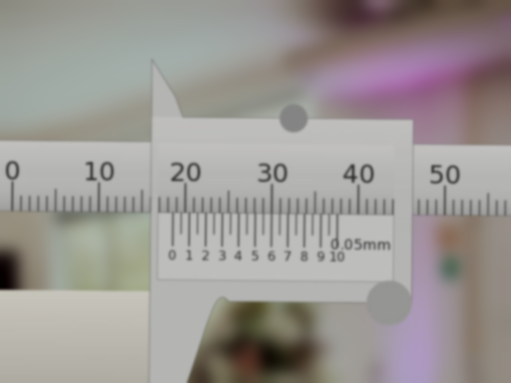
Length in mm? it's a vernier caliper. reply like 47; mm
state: 18.6; mm
